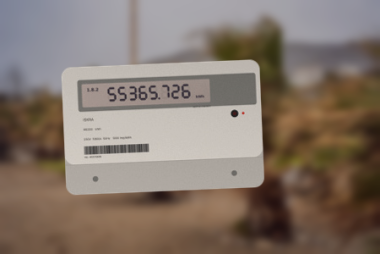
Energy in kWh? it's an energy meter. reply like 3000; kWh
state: 55365.726; kWh
